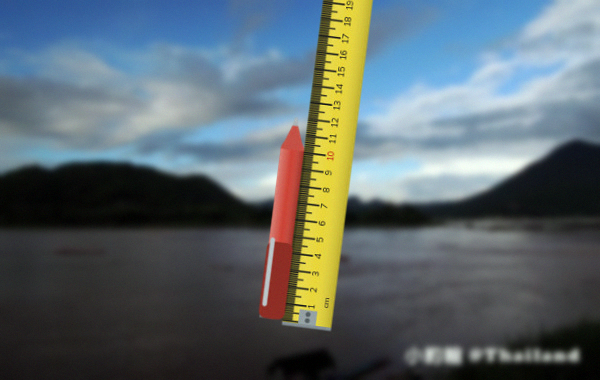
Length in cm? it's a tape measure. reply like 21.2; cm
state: 12; cm
